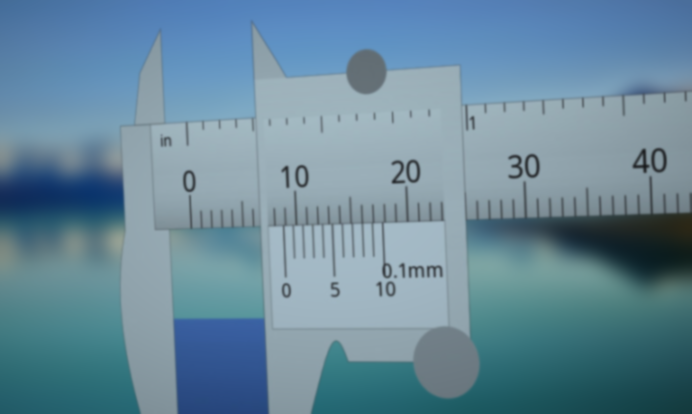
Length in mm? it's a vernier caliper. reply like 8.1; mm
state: 8.8; mm
